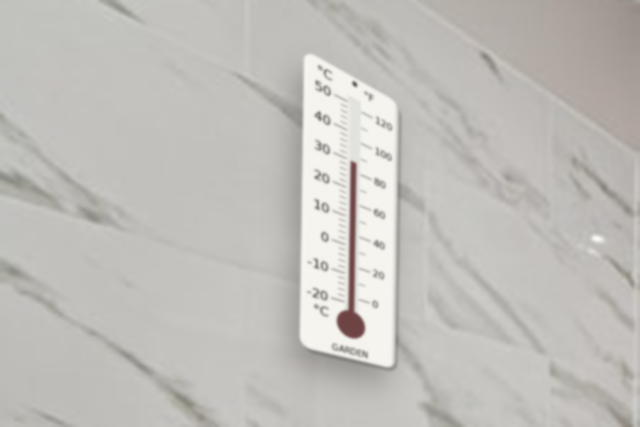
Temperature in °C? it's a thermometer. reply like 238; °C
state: 30; °C
